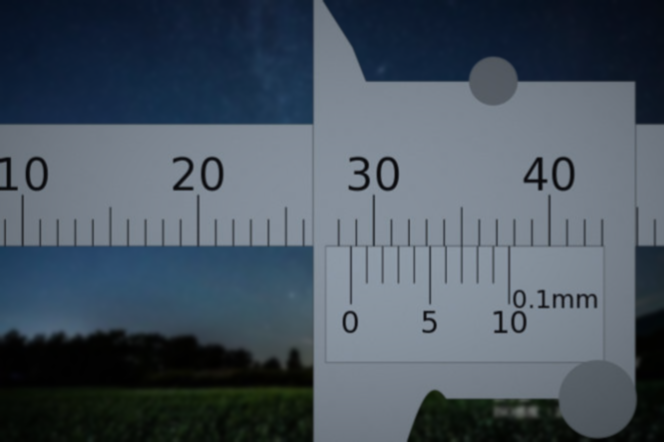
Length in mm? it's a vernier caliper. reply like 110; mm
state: 28.7; mm
